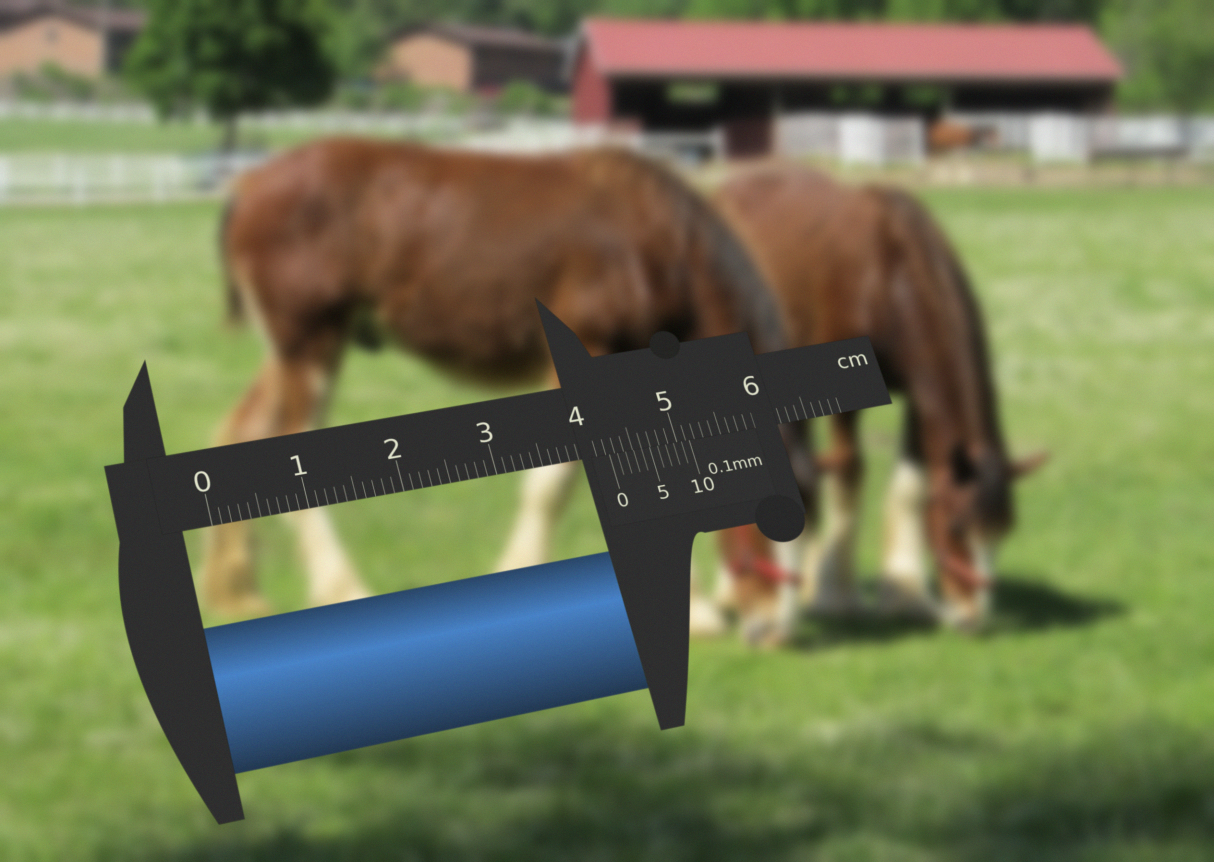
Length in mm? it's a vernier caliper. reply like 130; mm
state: 42.4; mm
